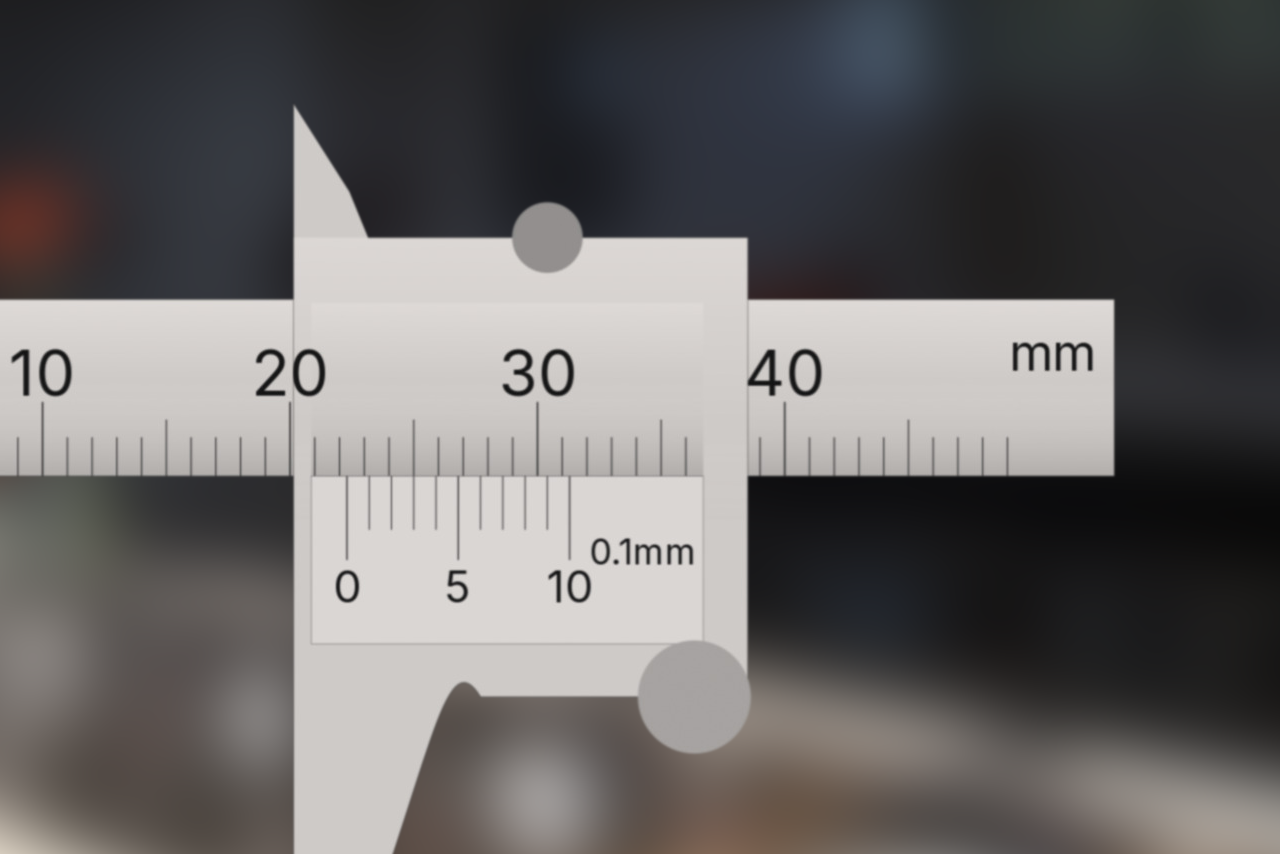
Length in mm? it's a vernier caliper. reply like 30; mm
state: 22.3; mm
